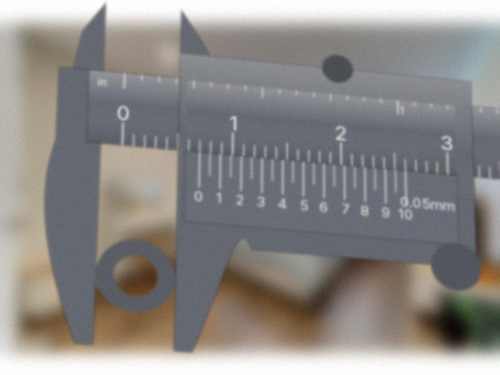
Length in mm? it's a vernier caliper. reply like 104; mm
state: 7.0; mm
